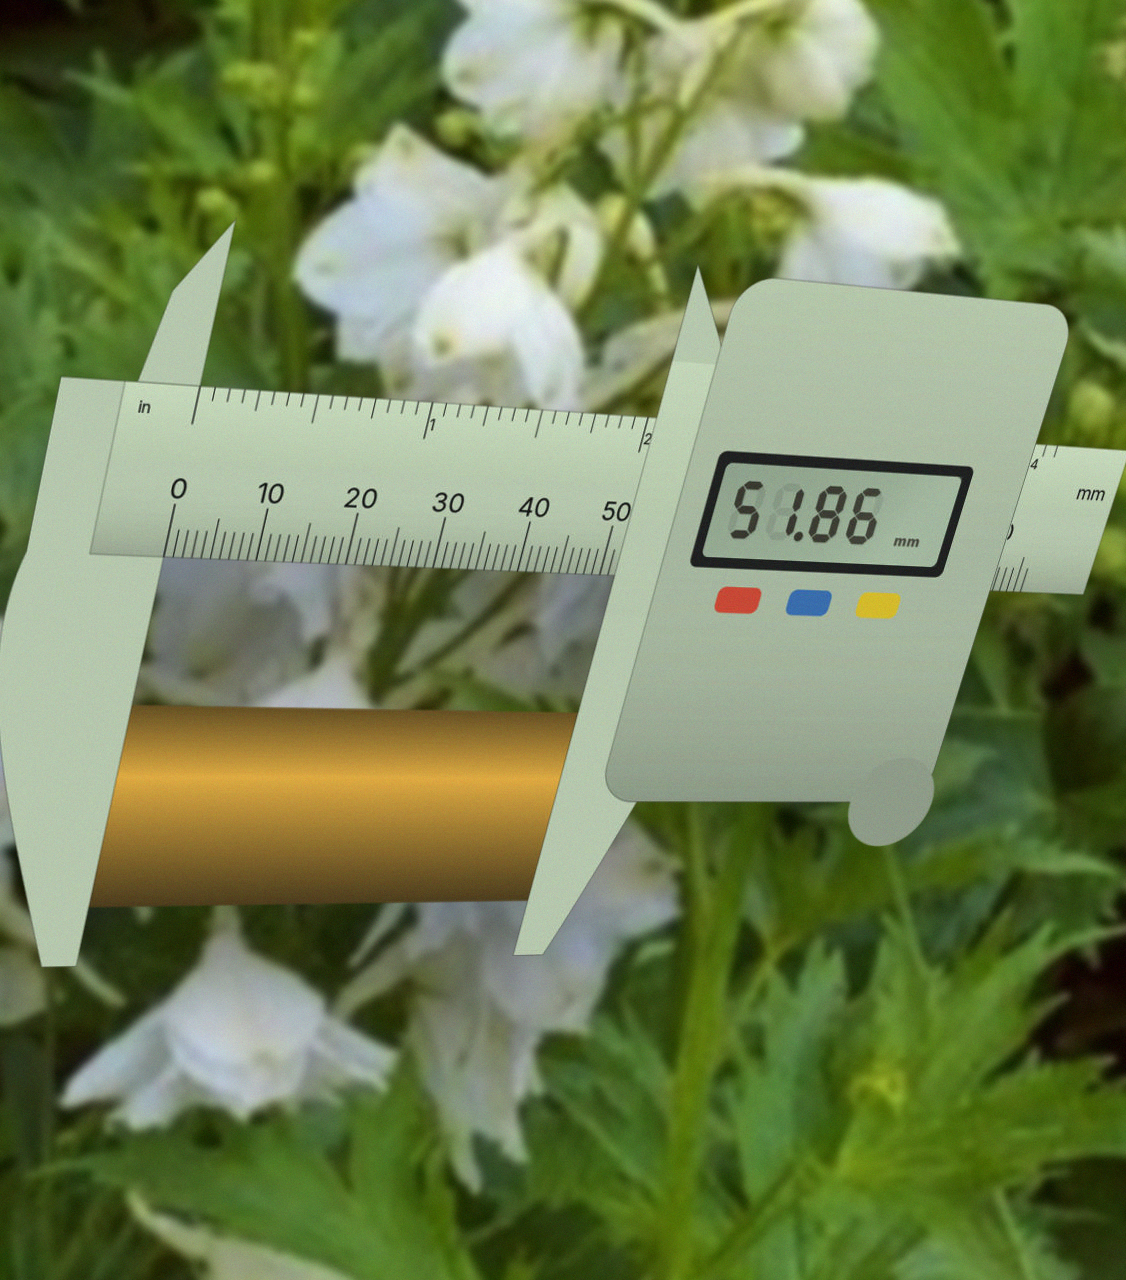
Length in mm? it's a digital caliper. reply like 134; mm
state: 51.86; mm
